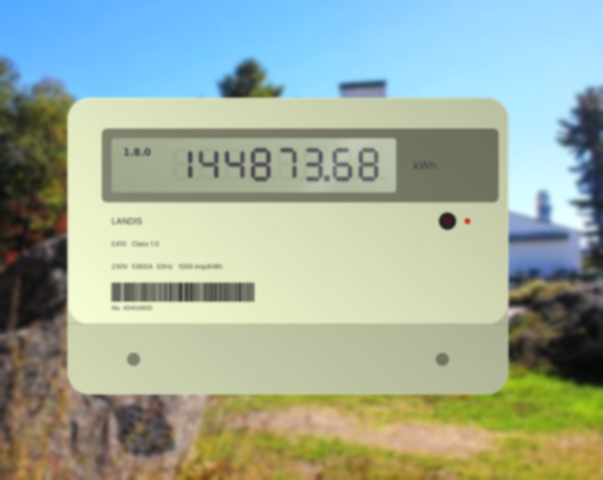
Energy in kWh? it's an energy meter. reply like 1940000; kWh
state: 144873.68; kWh
